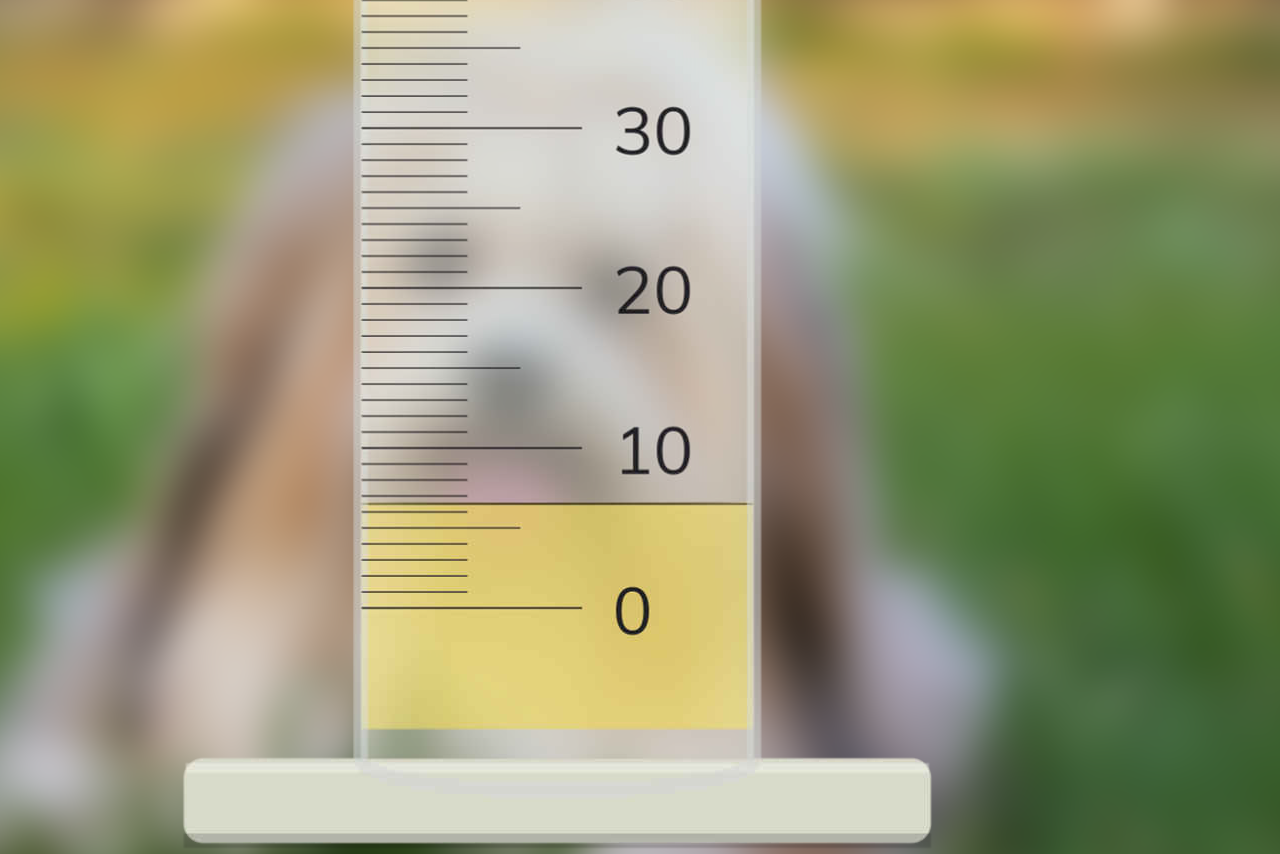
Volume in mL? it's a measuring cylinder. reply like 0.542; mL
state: 6.5; mL
